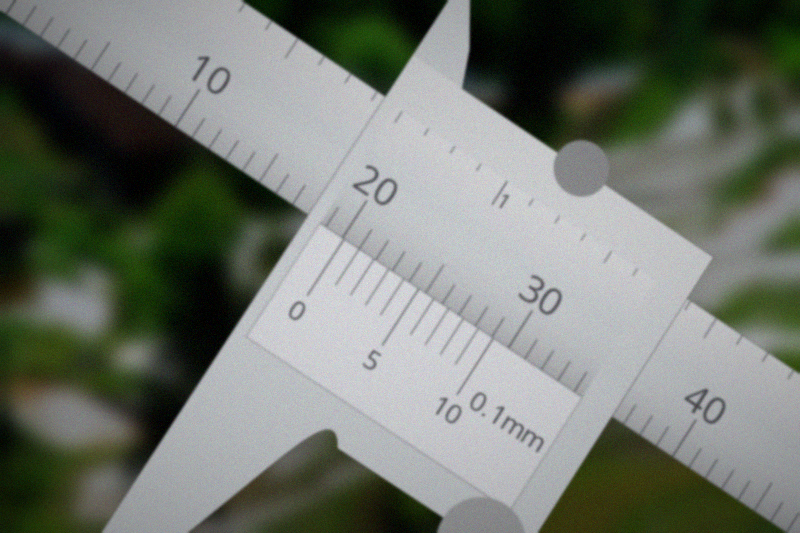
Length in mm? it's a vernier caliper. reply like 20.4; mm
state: 20.1; mm
